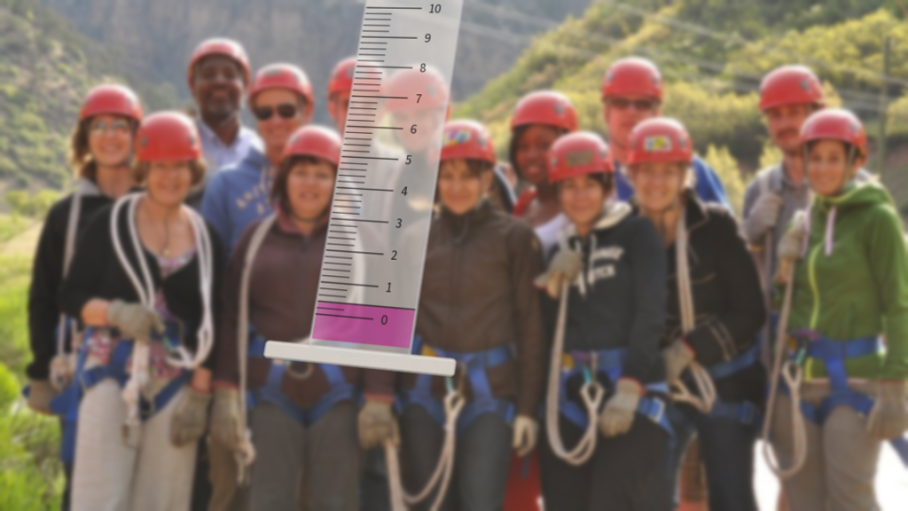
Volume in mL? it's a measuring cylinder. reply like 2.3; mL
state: 0.4; mL
